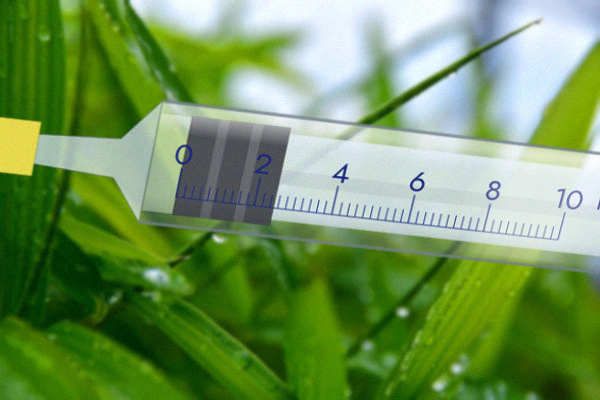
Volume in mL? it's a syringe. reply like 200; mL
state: 0; mL
